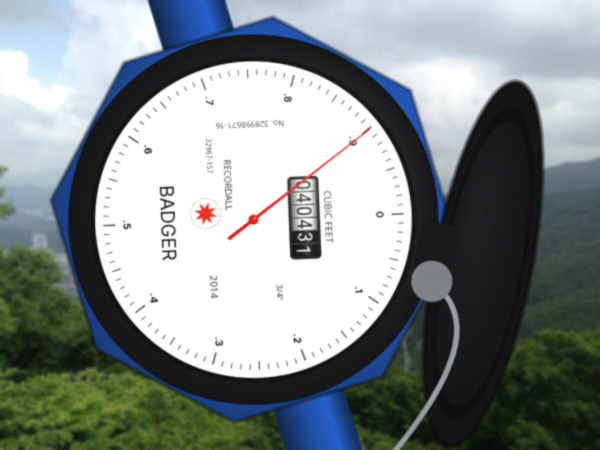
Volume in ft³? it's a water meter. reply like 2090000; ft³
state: 40430.90; ft³
